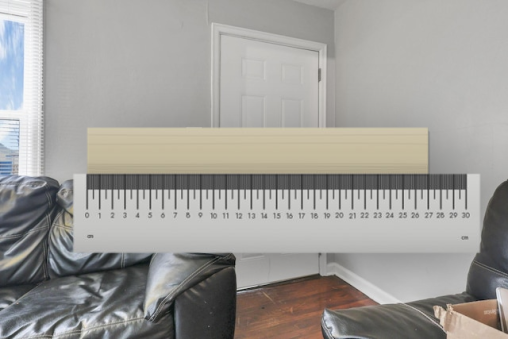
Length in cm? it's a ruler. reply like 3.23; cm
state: 27; cm
